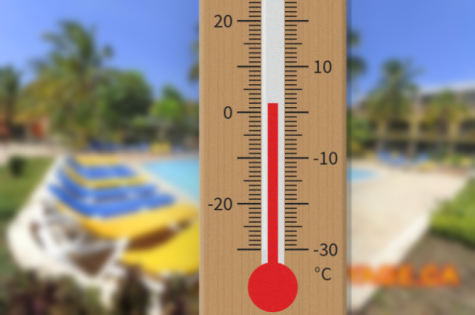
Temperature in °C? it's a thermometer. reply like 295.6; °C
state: 2; °C
